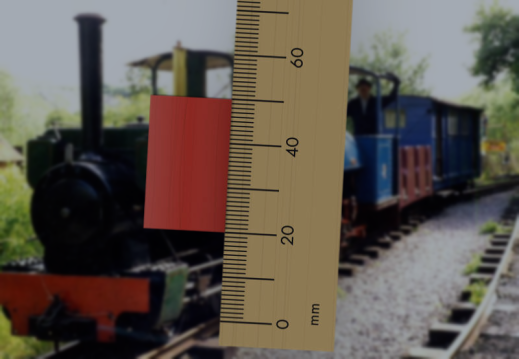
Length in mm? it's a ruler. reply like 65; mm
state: 30; mm
